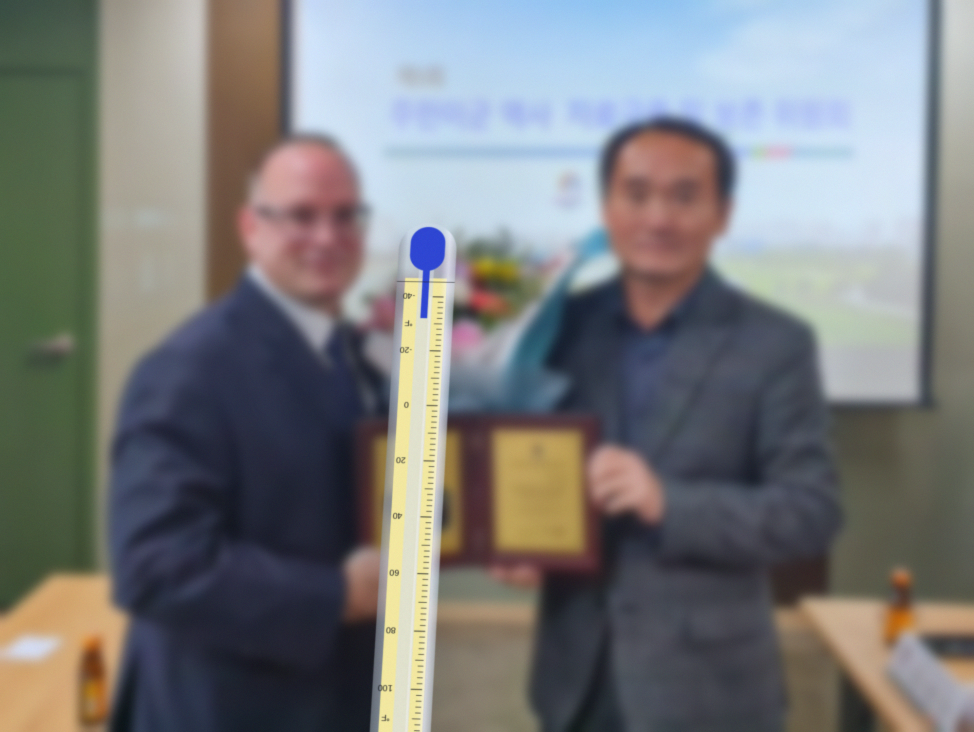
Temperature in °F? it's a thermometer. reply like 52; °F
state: -32; °F
